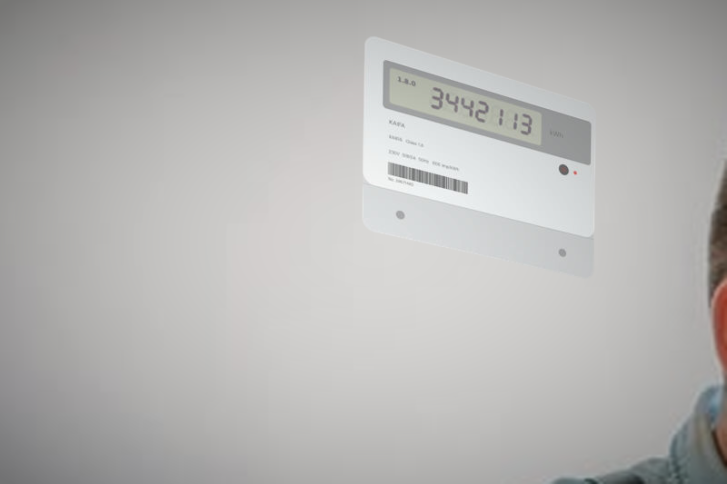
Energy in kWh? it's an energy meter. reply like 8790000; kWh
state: 3442113; kWh
